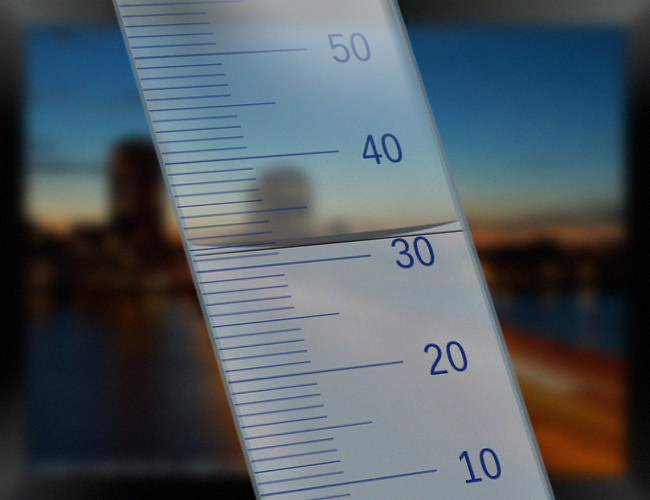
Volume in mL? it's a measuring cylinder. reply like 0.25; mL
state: 31.5; mL
